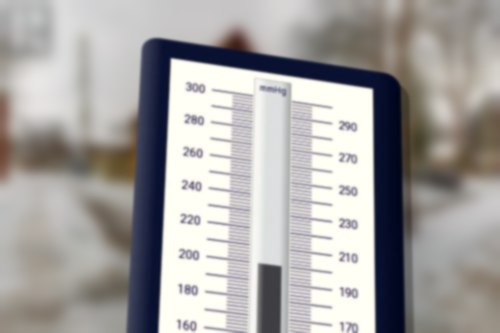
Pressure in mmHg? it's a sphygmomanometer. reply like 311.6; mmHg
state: 200; mmHg
